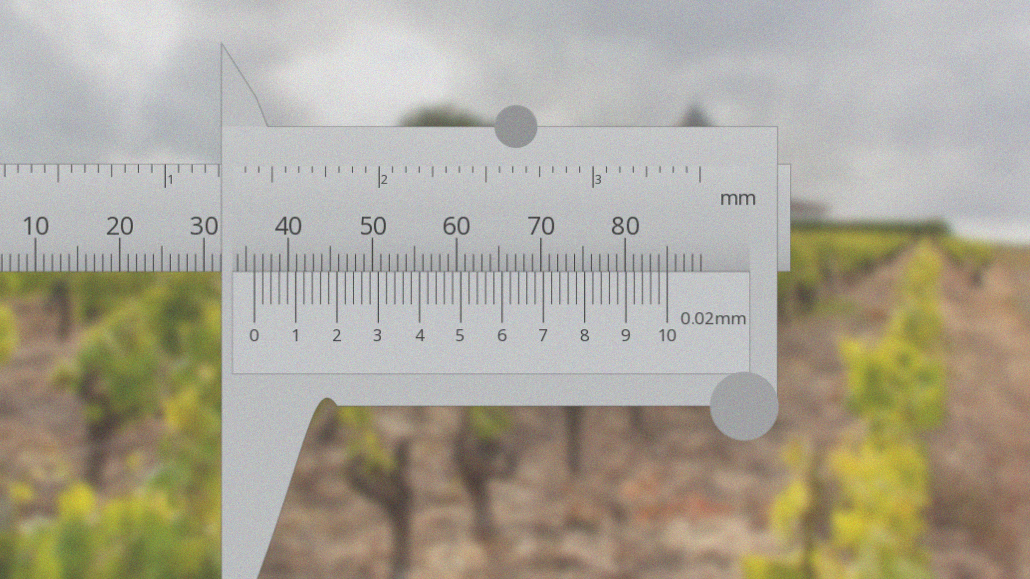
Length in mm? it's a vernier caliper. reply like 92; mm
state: 36.0; mm
